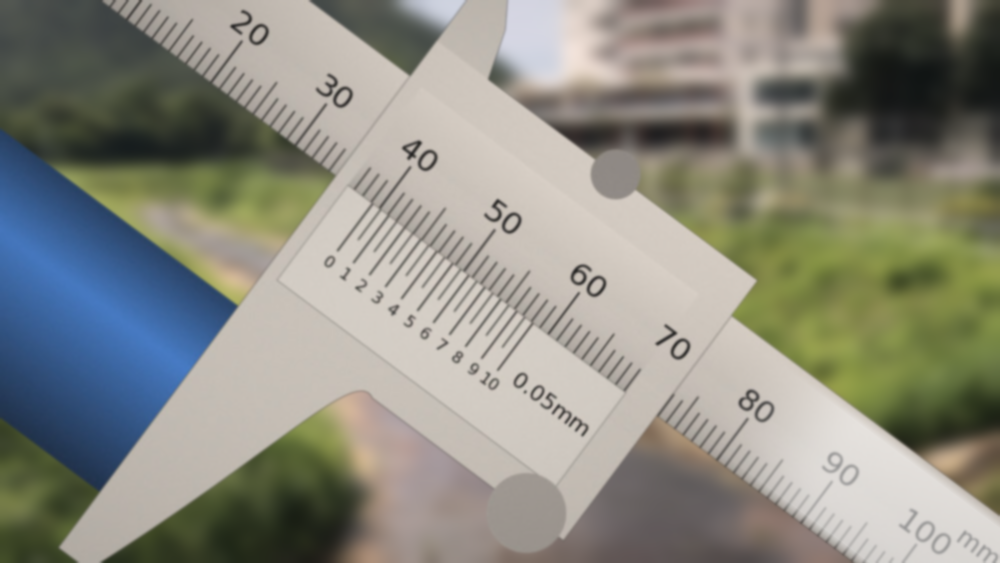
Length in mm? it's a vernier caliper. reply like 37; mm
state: 39.2; mm
